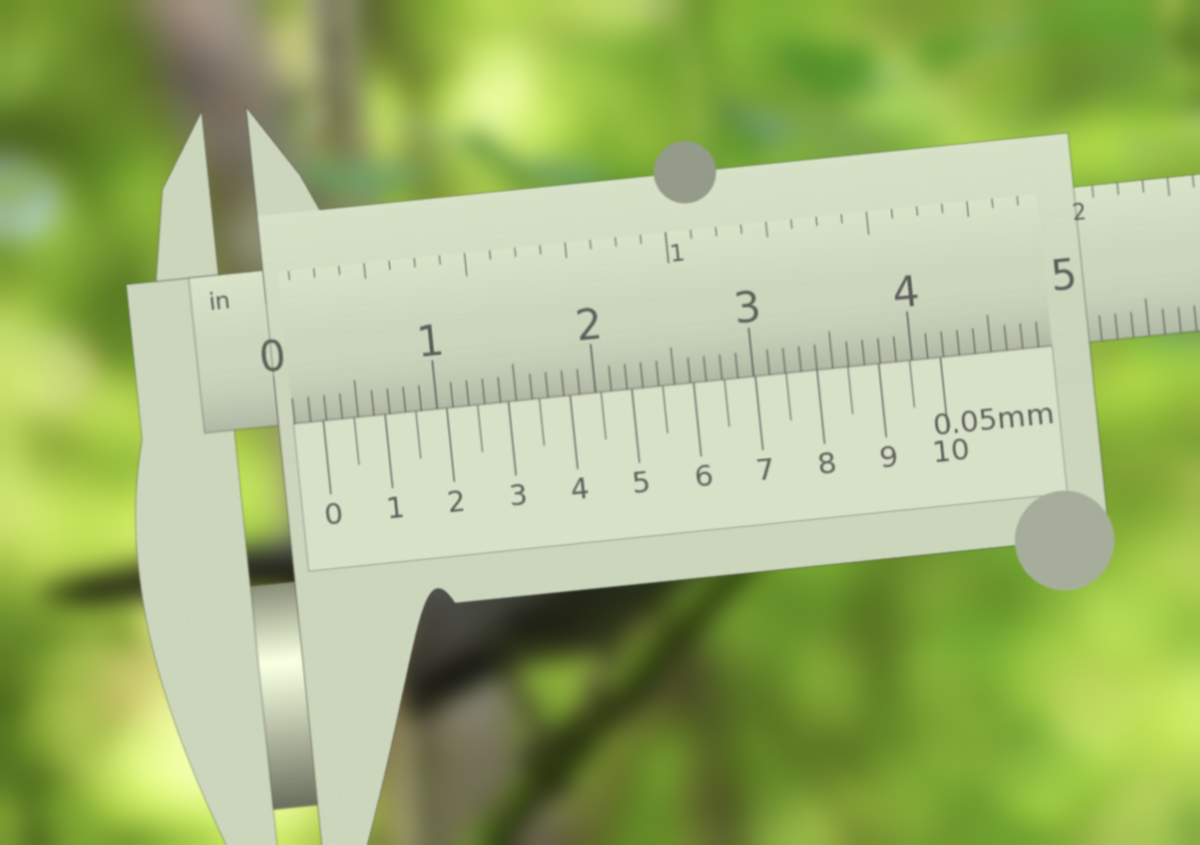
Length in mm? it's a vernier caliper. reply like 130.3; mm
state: 2.8; mm
